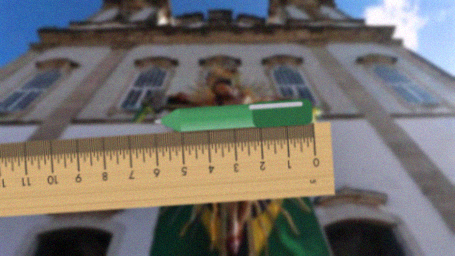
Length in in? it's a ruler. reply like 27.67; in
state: 6; in
